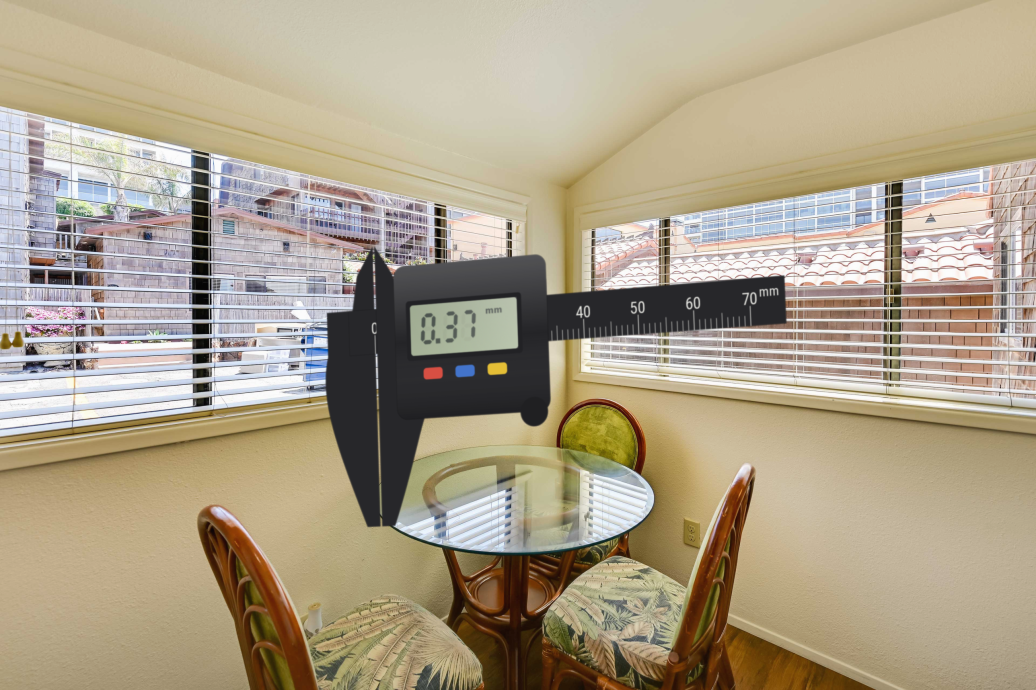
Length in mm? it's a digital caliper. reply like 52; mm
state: 0.37; mm
